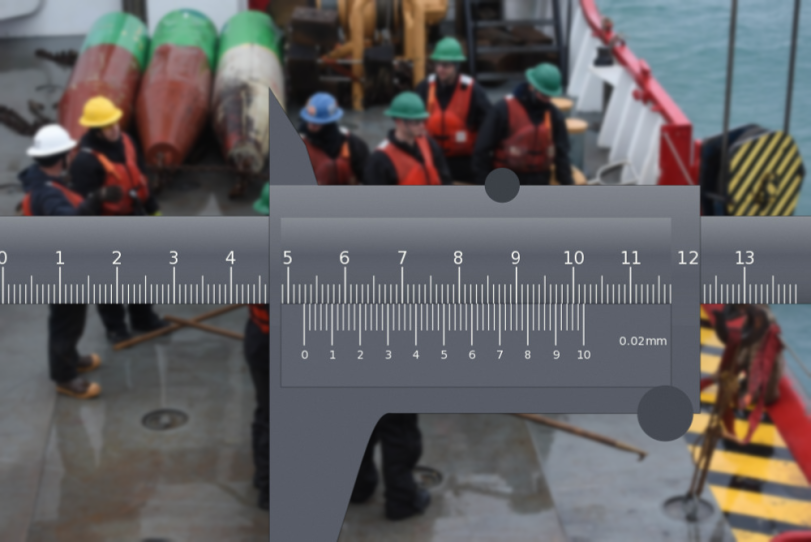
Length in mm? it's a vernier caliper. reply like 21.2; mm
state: 52.8; mm
